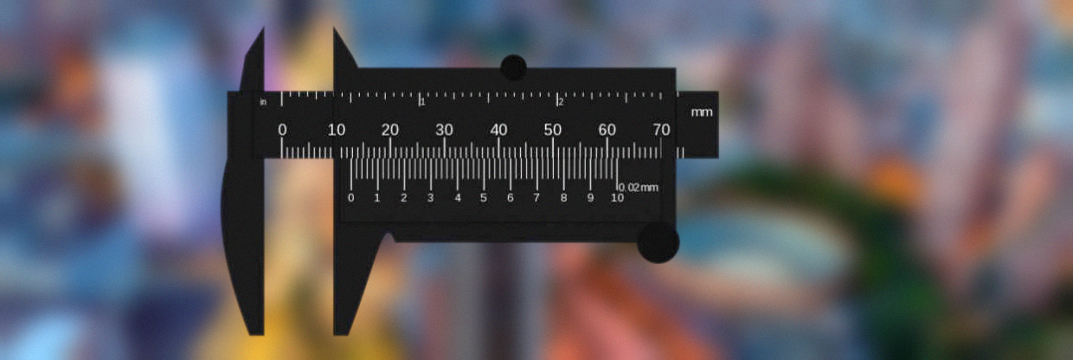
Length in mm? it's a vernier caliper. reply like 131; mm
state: 12.8; mm
